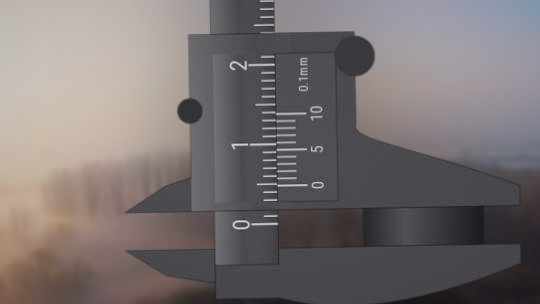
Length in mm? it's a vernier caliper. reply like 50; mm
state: 4.8; mm
